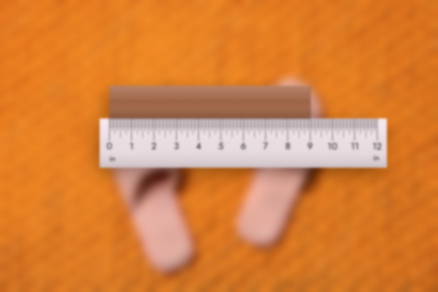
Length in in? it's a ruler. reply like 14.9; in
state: 9; in
